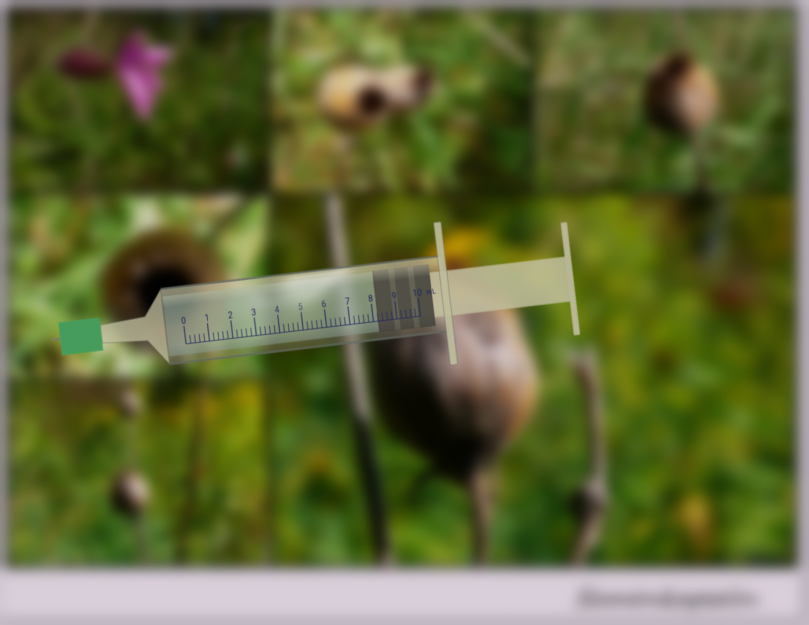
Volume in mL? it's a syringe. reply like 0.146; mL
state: 8.2; mL
